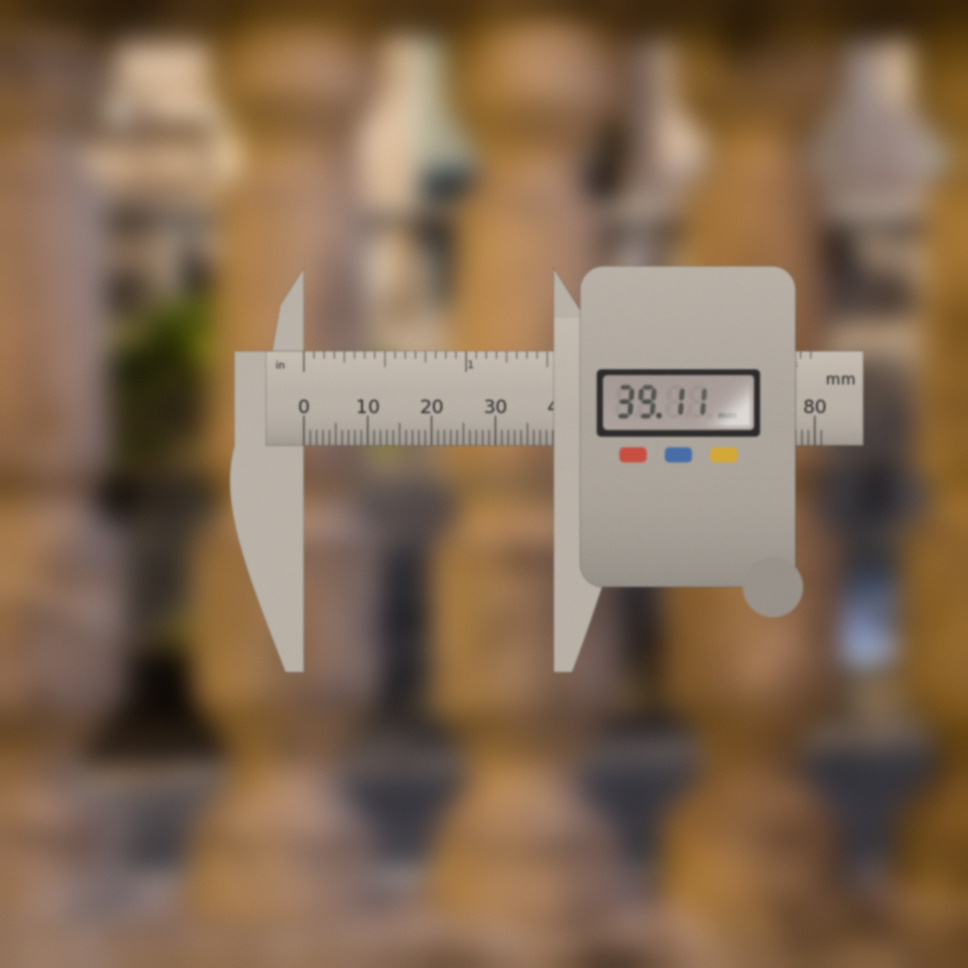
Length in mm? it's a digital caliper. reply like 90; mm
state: 39.11; mm
